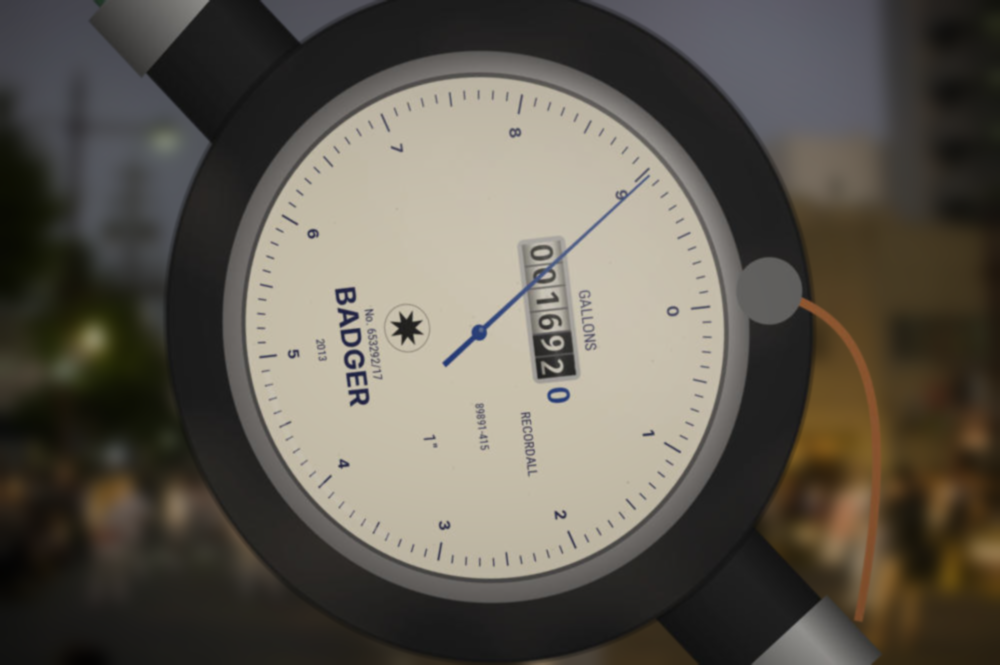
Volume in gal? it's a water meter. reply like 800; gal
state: 16919.0; gal
